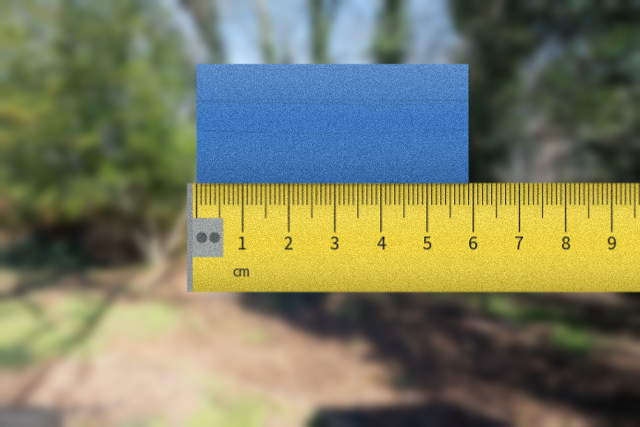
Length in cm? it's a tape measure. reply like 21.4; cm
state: 5.9; cm
